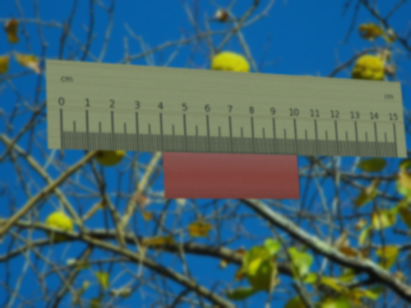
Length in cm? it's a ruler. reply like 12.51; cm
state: 6; cm
